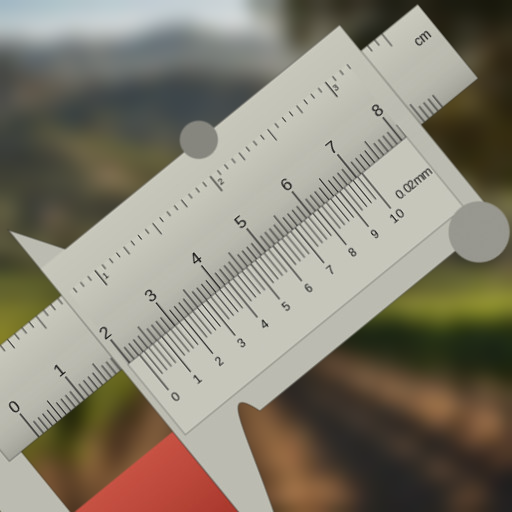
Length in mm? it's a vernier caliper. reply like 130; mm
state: 22.2; mm
